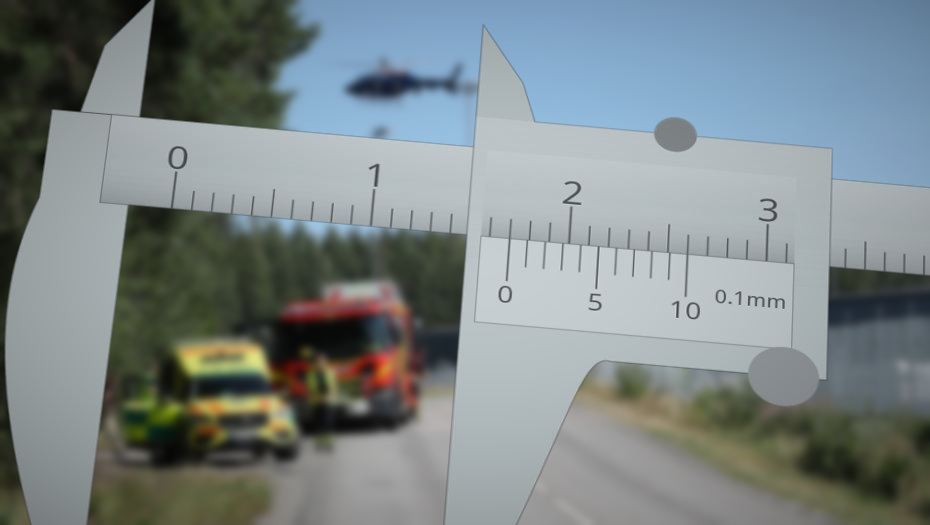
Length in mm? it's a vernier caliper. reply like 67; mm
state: 17.0; mm
